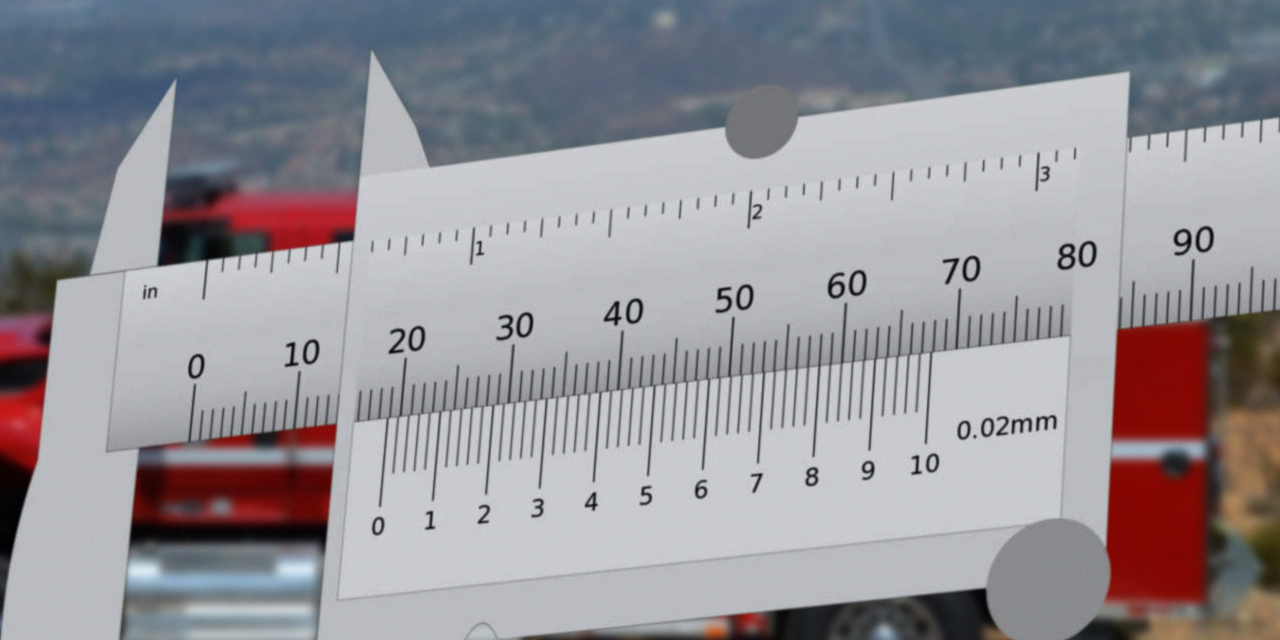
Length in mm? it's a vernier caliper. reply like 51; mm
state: 18.8; mm
